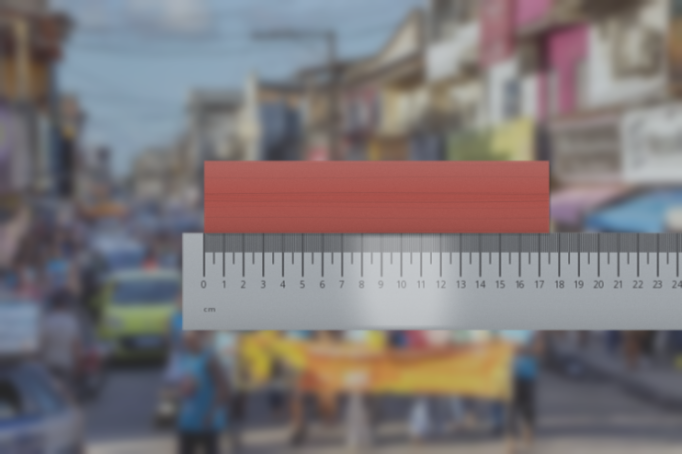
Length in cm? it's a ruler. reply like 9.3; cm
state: 17.5; cm
